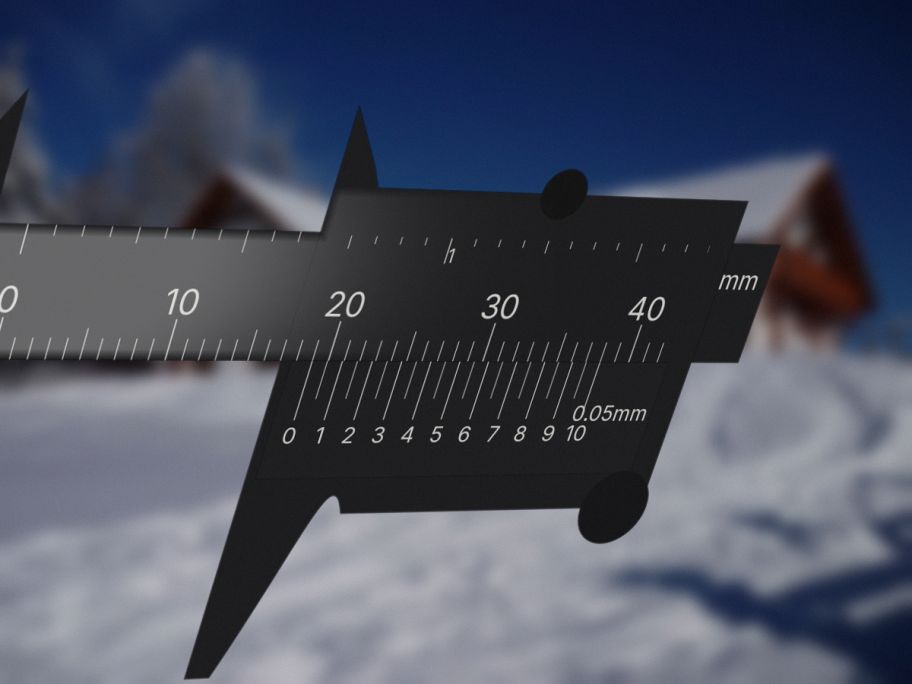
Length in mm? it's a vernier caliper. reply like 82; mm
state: 19.0; mm
